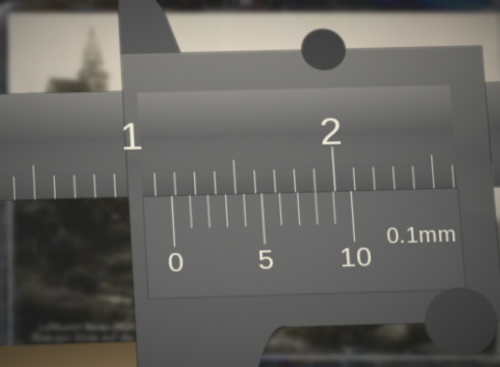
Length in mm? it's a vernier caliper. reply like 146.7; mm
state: 11.8; mm
